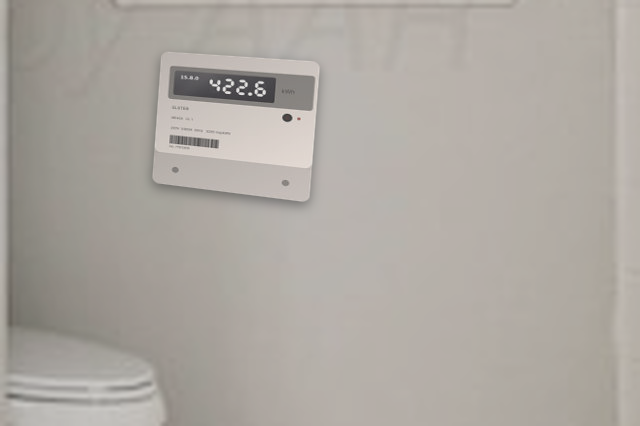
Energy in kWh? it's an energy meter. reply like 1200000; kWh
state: 422.6; kWh
